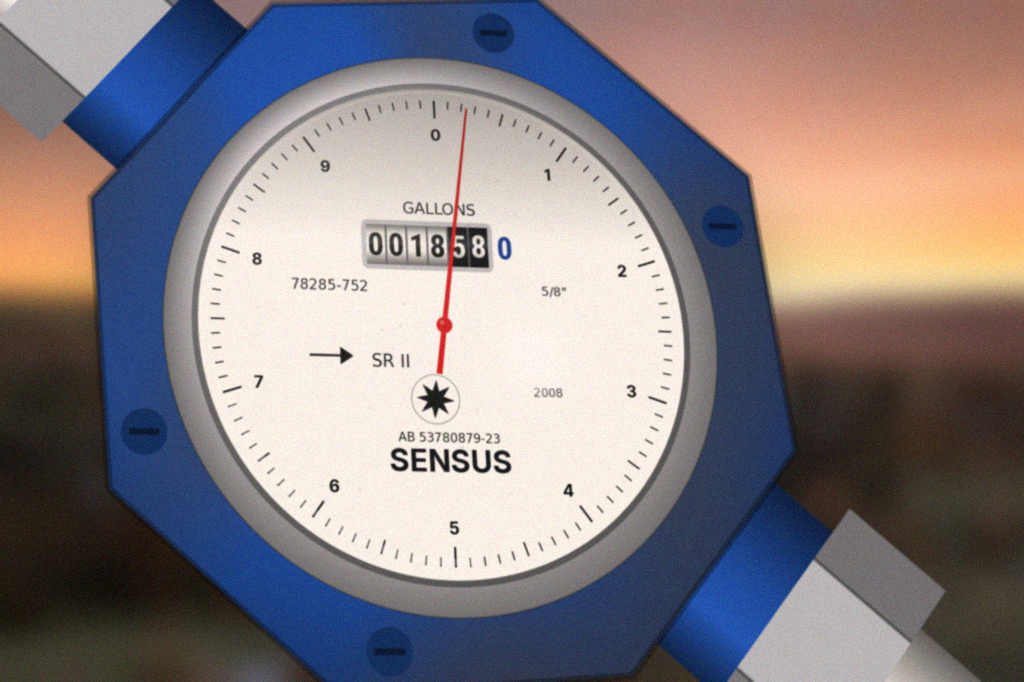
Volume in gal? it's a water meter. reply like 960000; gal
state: 18580.2; gal
